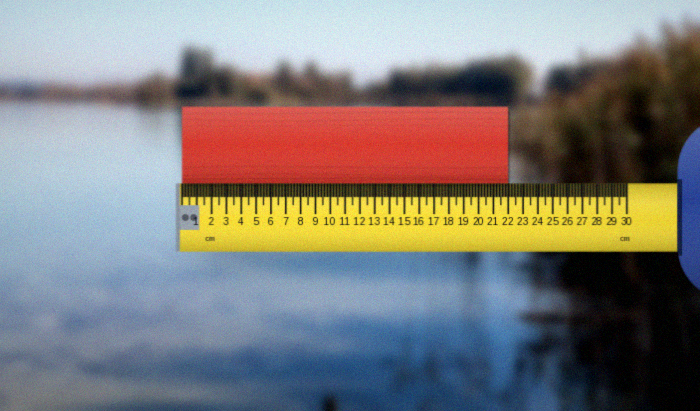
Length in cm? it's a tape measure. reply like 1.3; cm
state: 22; cm
